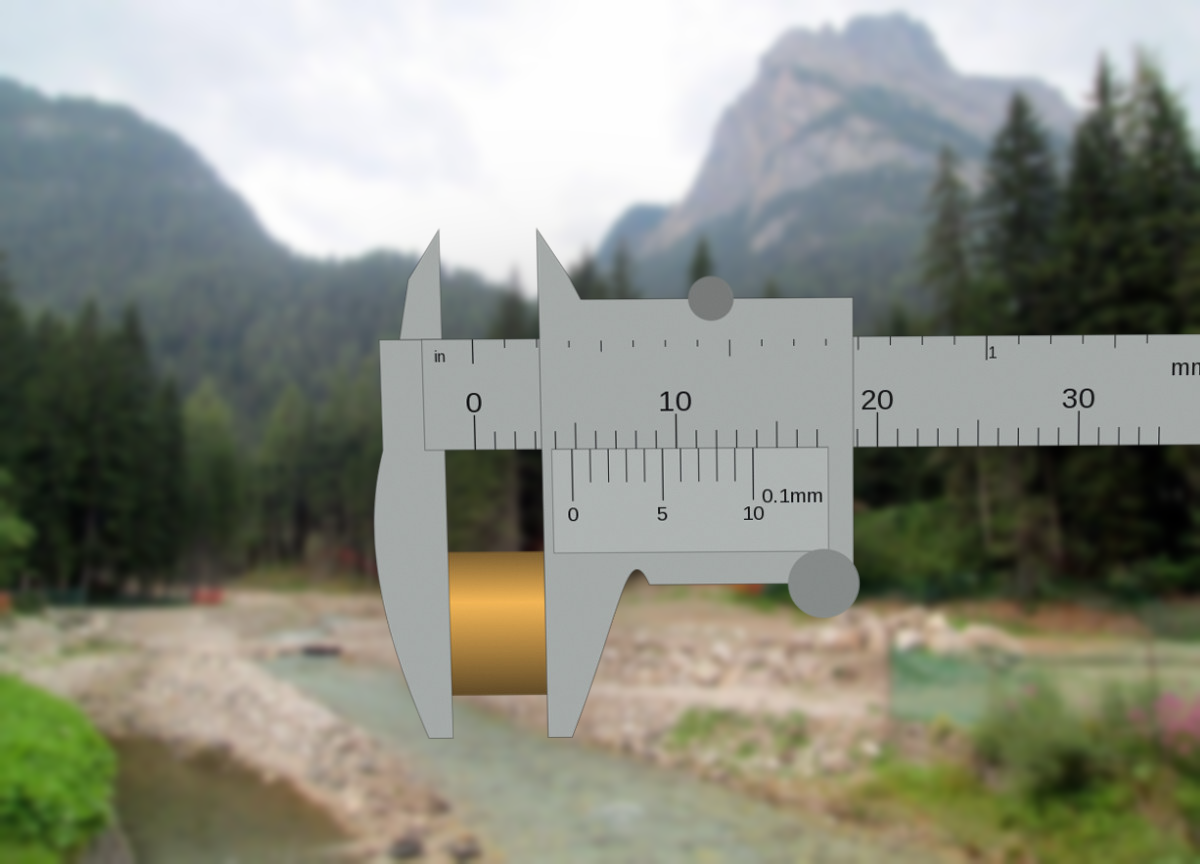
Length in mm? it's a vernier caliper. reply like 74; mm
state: 4.8; mm
